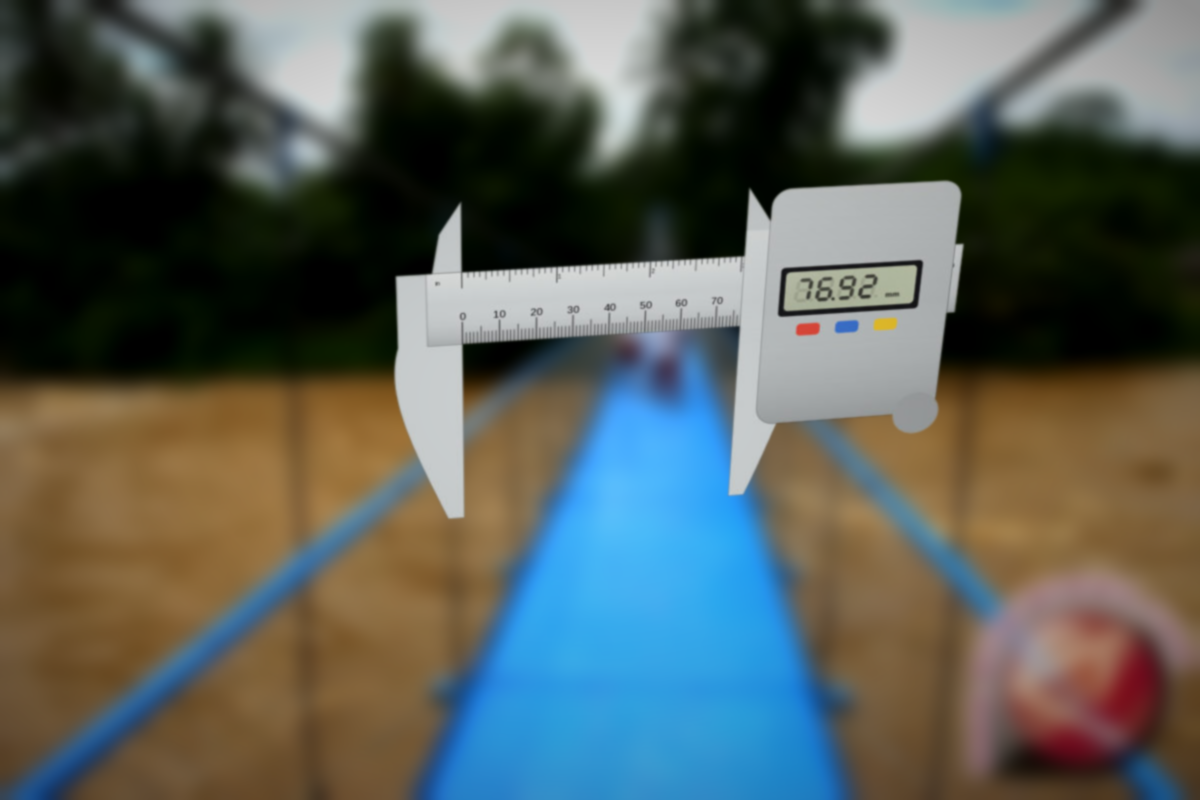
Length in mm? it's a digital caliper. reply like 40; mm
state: 76.92; mm
